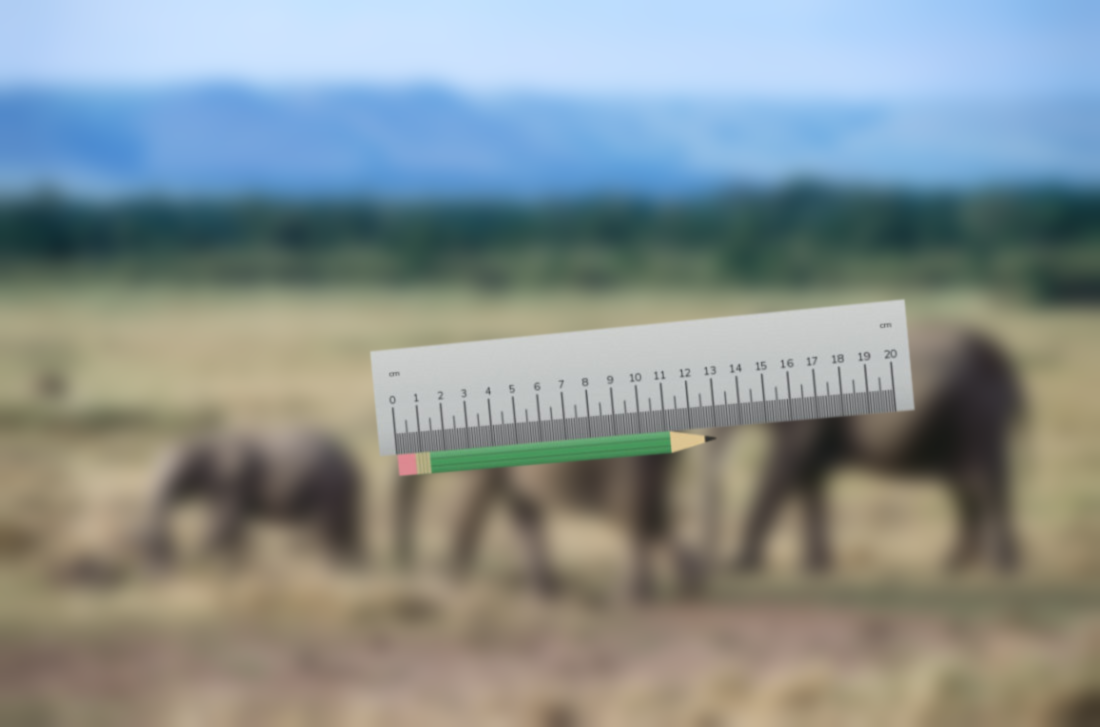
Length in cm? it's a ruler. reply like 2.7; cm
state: 13; cm
